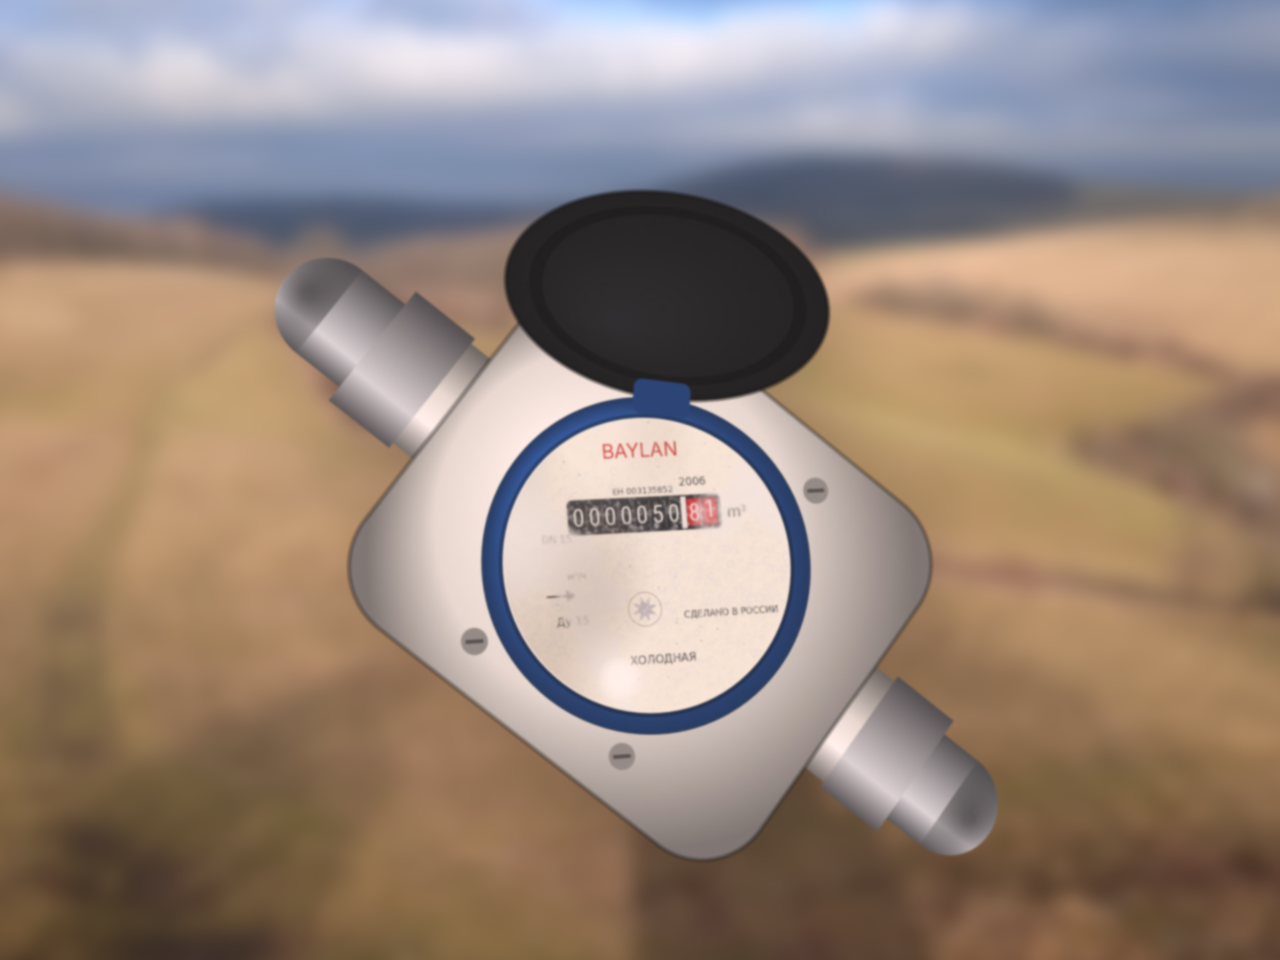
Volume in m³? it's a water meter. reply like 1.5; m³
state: 50.81; m³
